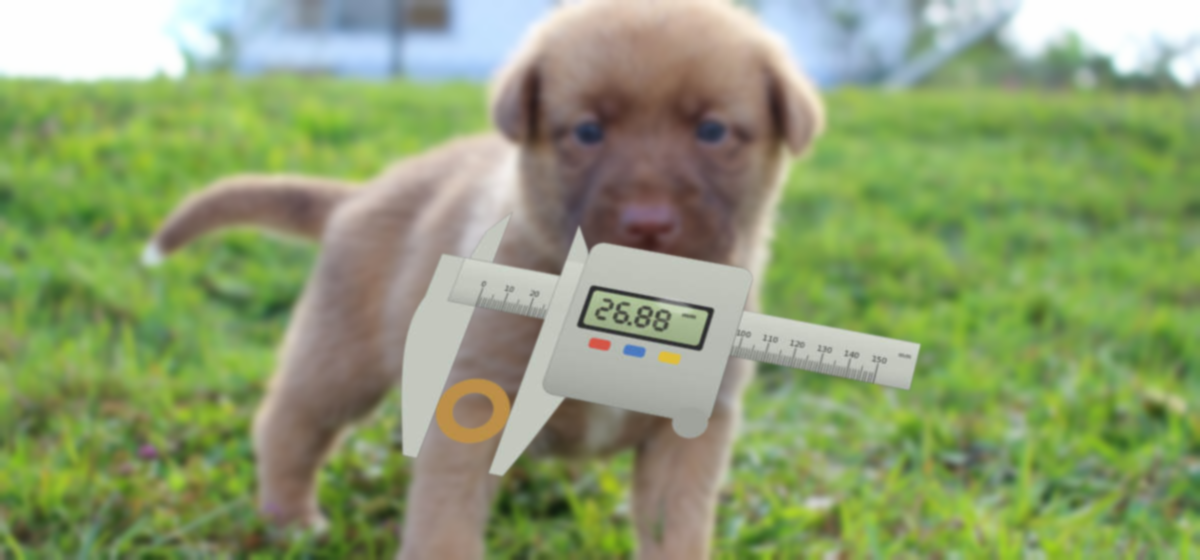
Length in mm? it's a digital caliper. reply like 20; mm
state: 26.88; mm
